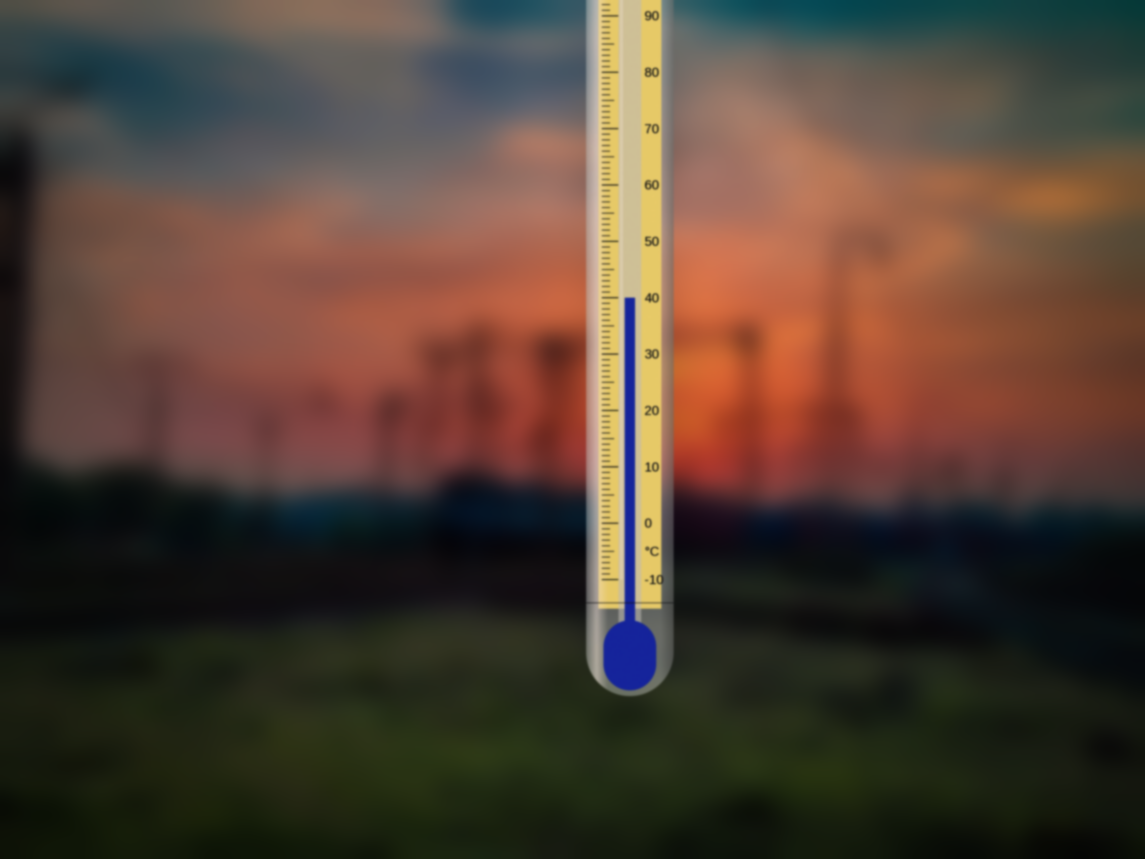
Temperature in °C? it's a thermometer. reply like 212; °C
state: 40; °C
